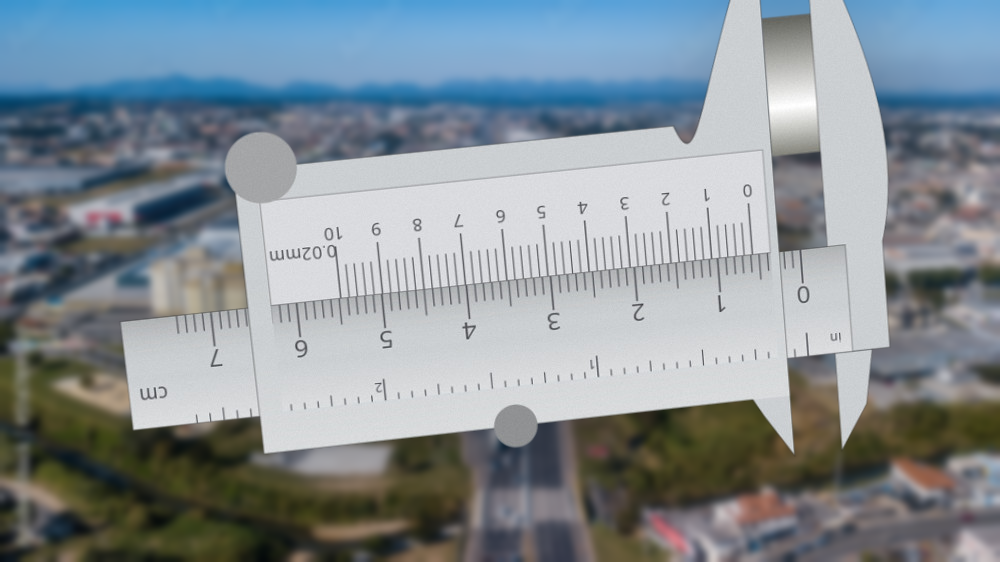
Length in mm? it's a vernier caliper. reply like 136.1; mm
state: 5.8; mm
